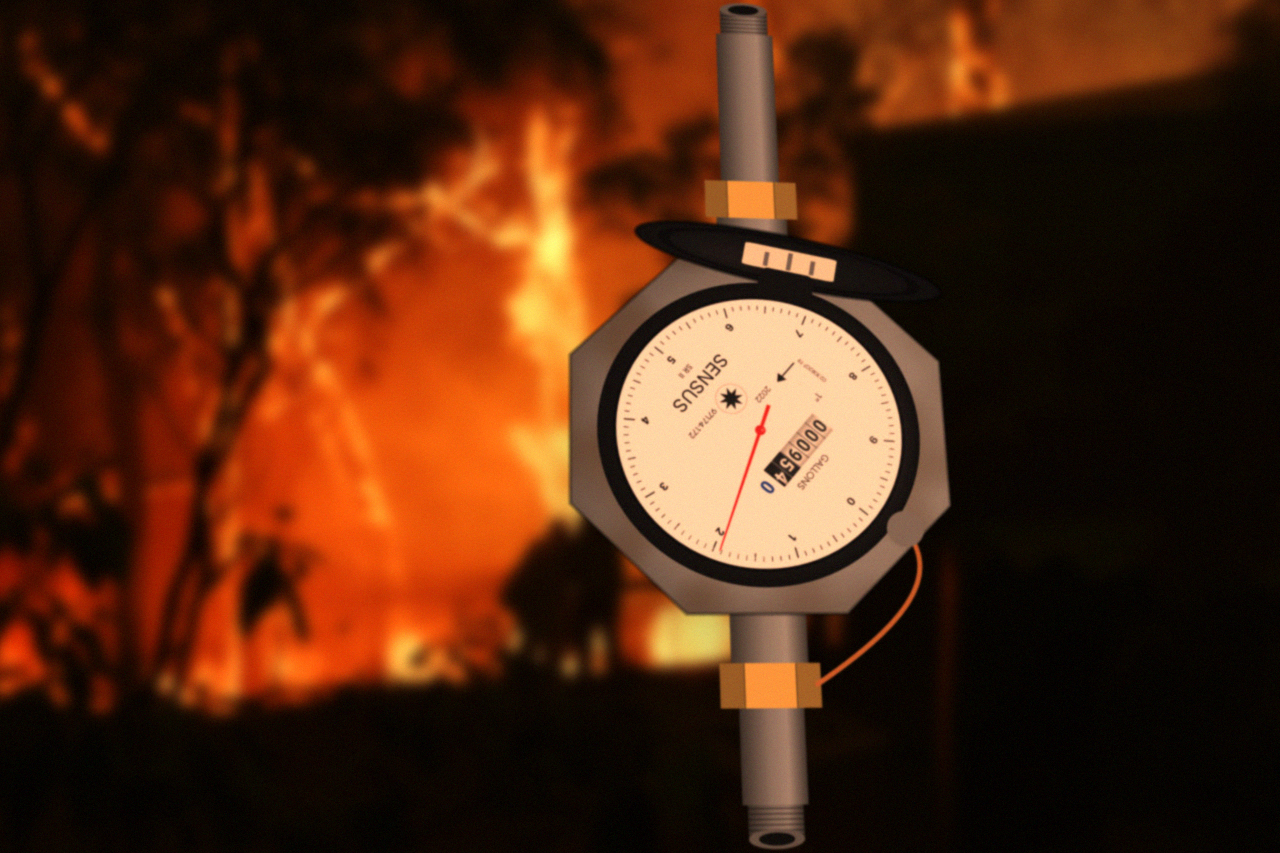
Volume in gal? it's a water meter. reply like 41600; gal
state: 9541.9; gal
